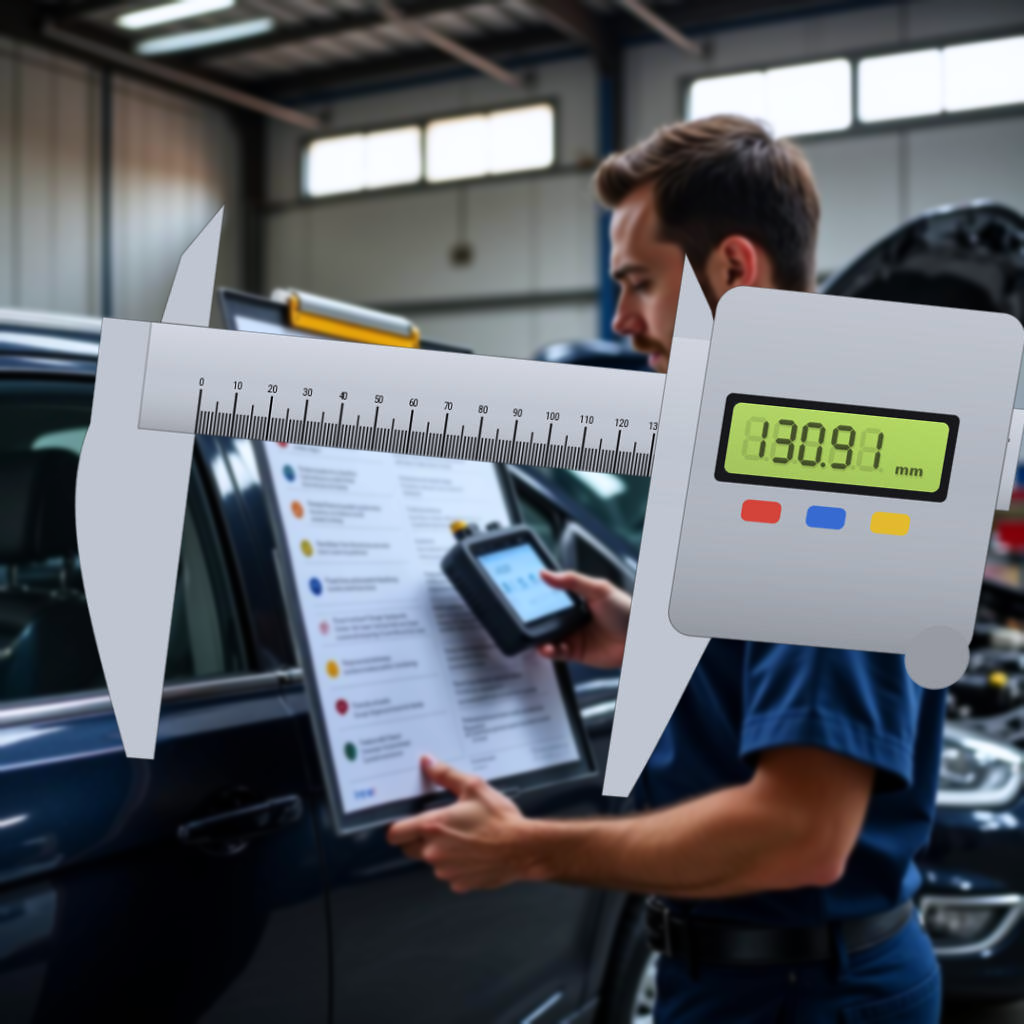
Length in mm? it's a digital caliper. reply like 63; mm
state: 130.91; mm
